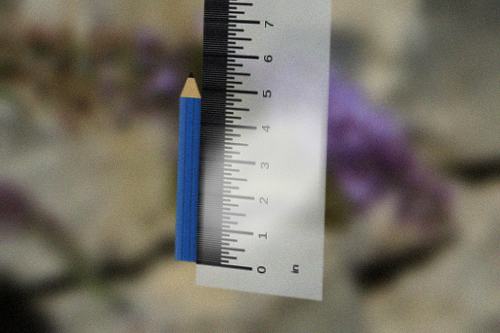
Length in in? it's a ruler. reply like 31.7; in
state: 5.5; in
